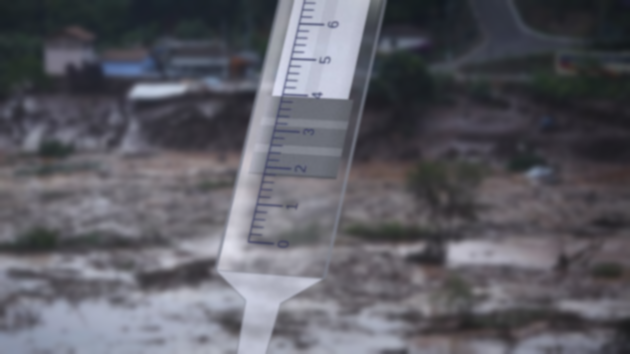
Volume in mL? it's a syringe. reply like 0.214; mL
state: 1.8; mL
